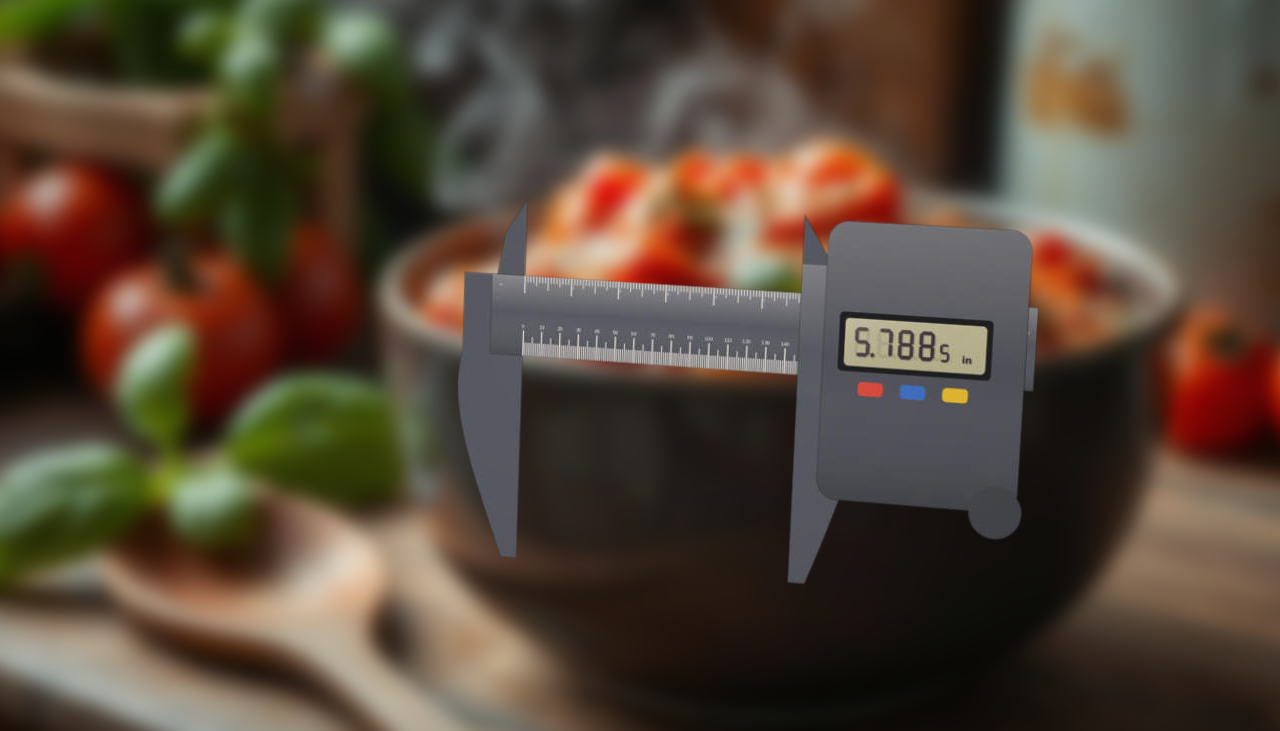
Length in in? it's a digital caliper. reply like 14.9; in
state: 5.7885; in
